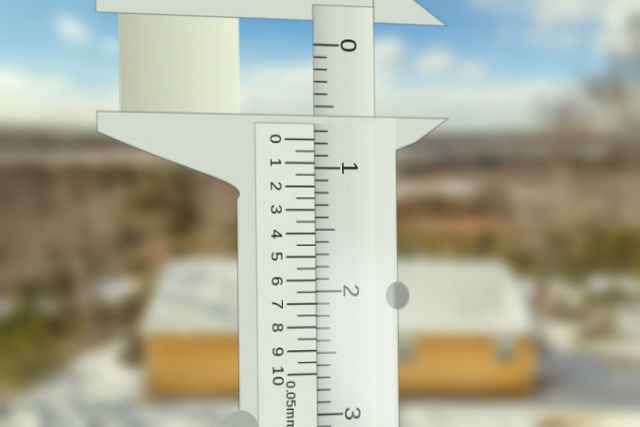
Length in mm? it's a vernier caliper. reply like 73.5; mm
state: 7.7; mm
